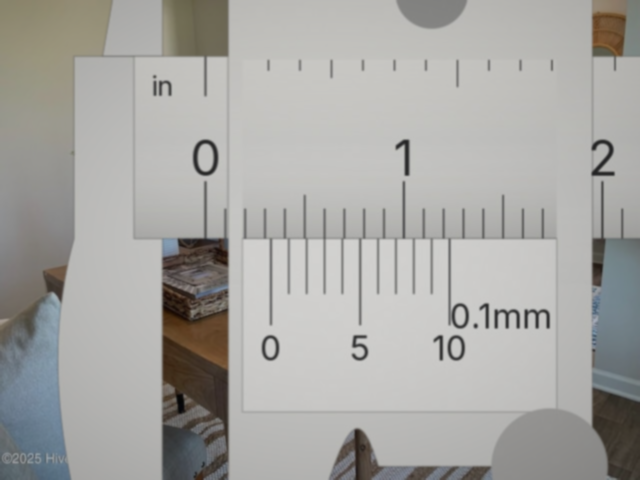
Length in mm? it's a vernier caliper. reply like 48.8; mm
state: 3.3; mm
